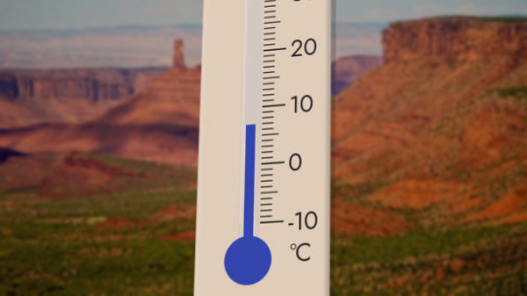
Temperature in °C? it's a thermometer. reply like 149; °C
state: 7; °C
